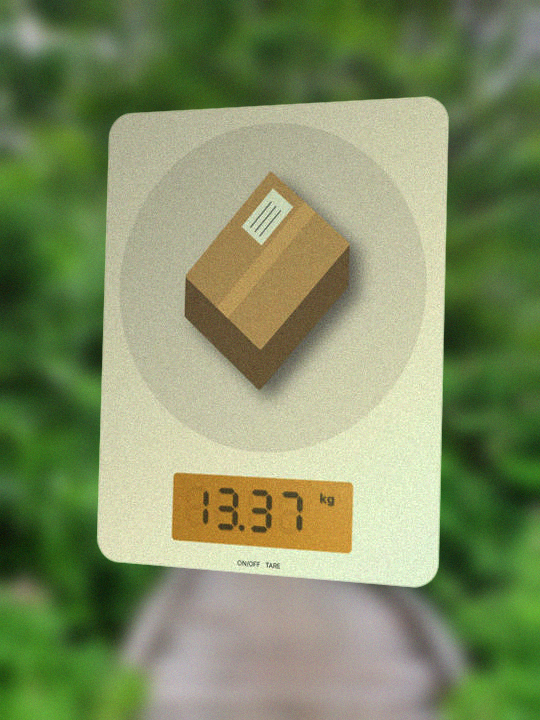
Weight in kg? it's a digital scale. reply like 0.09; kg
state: 13.37; kg
